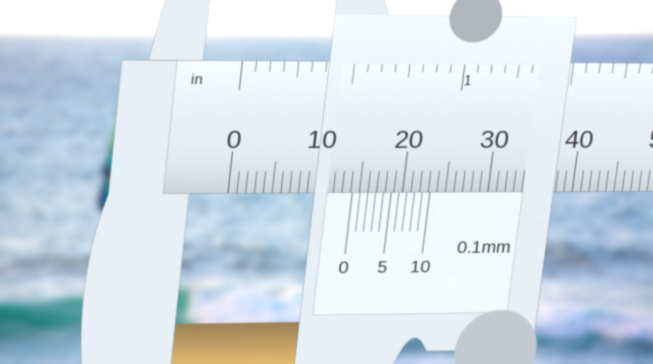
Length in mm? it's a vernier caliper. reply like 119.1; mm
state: 14.2; mm
